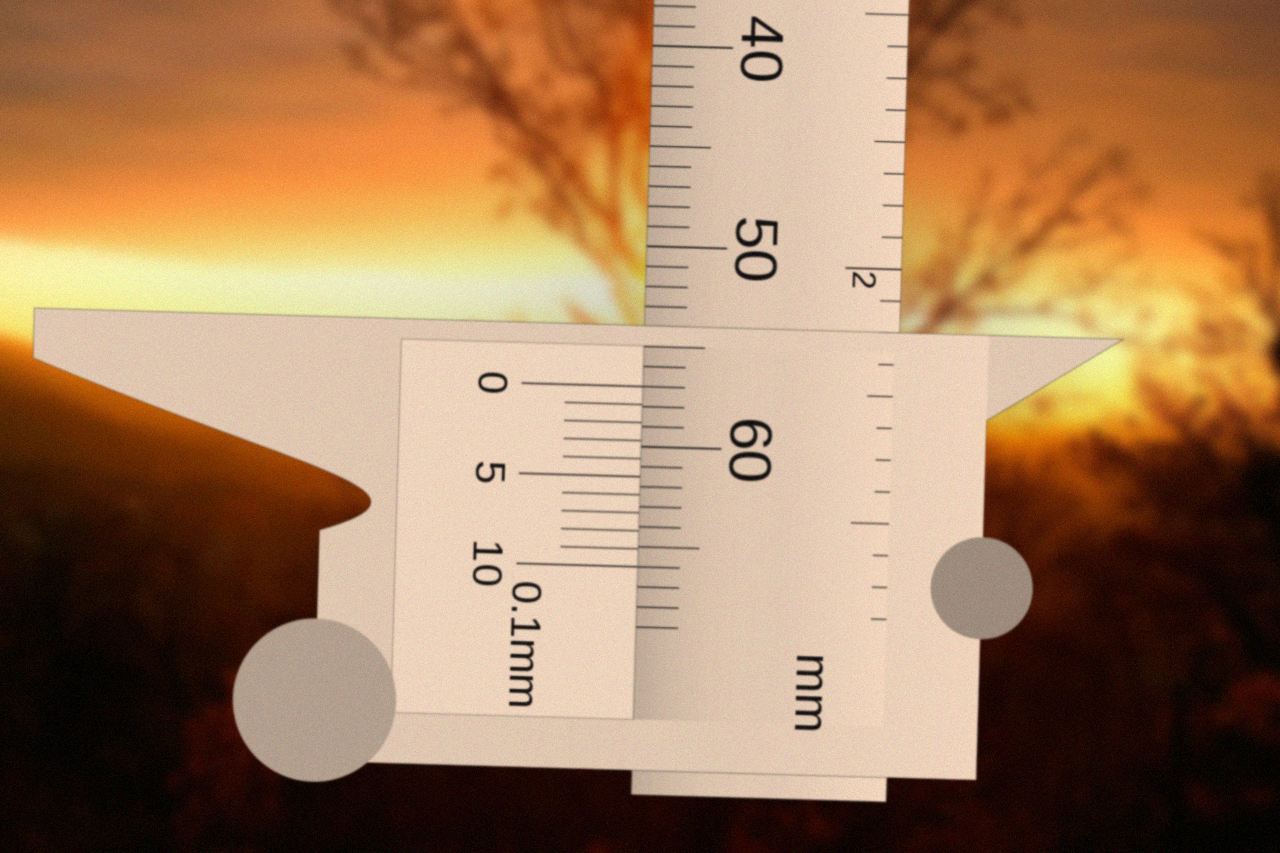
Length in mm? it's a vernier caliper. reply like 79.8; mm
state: 57.0; mm
